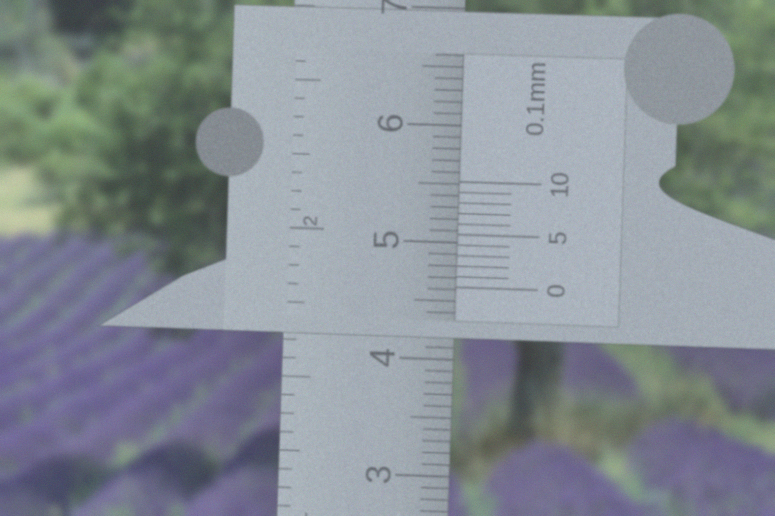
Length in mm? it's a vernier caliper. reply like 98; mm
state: 46.2; mm
